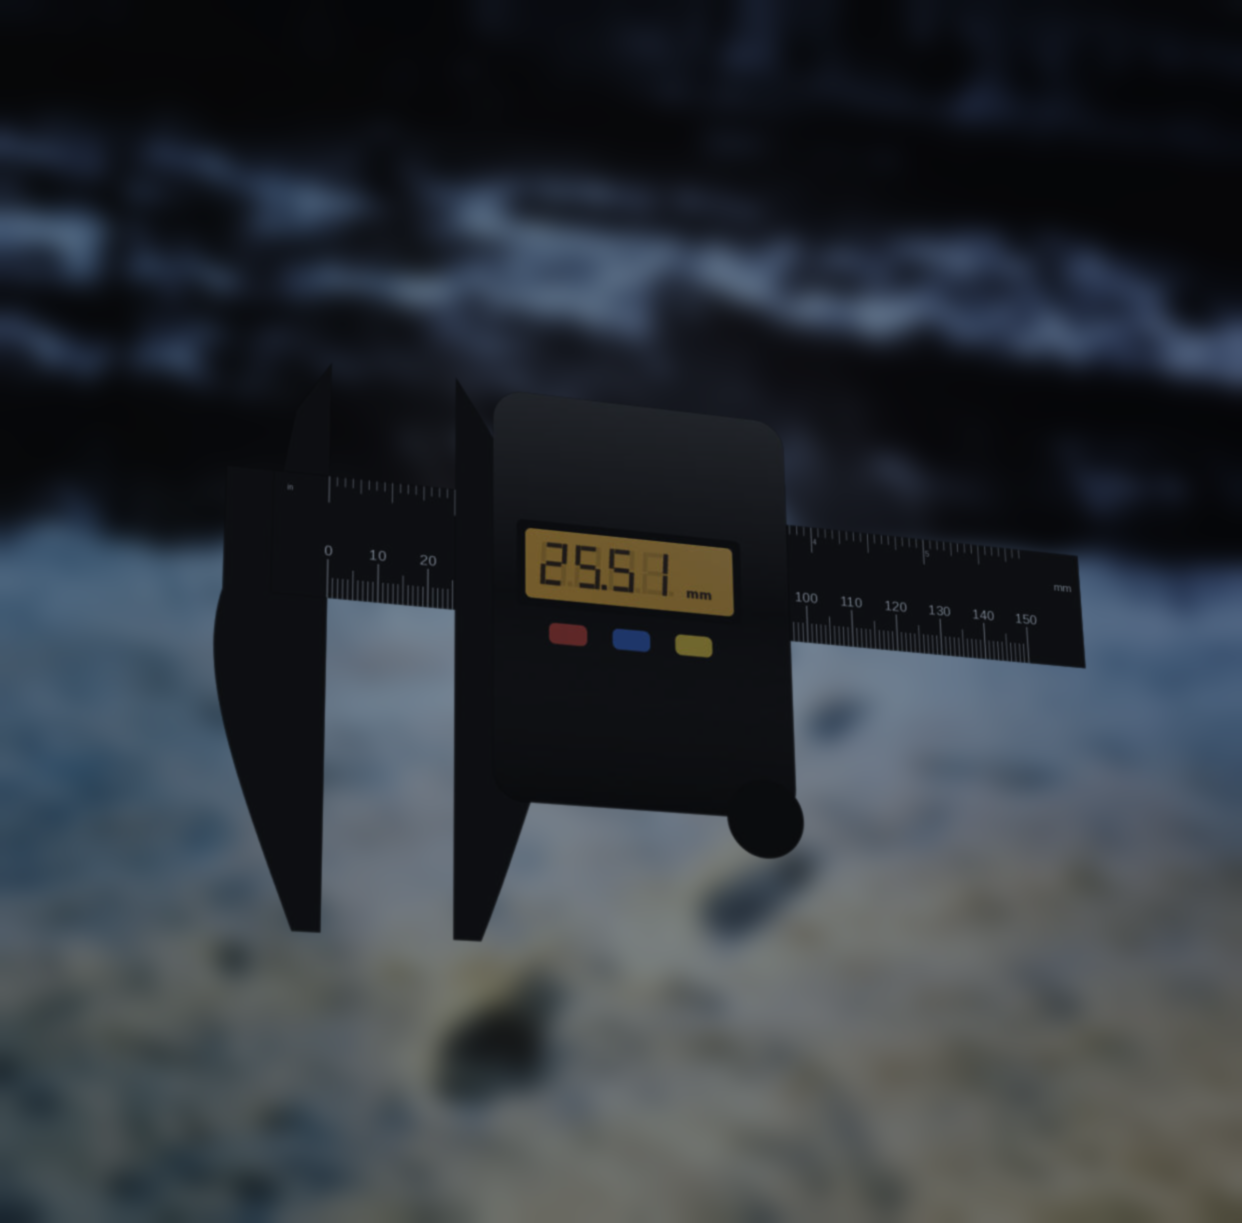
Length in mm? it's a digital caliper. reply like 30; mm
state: 25.51; mm
